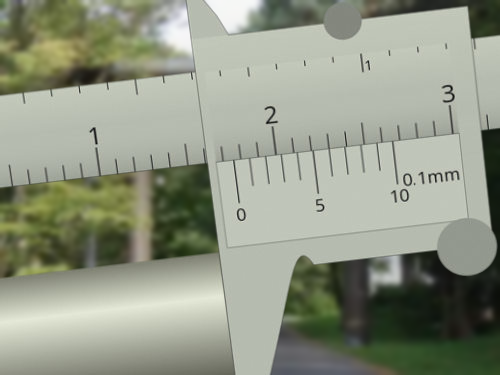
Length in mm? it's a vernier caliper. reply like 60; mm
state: 17.6; mm
